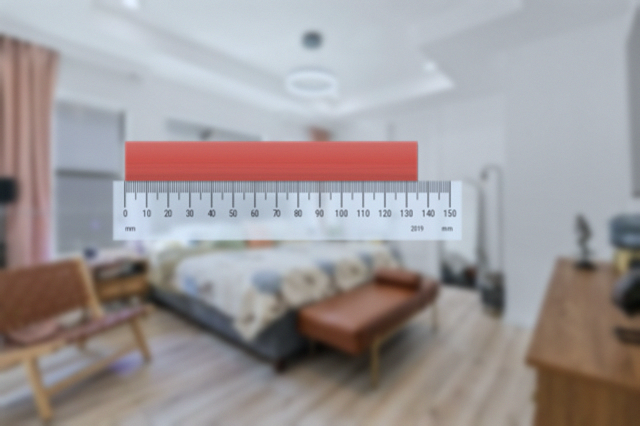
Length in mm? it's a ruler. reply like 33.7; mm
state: 135; mm
